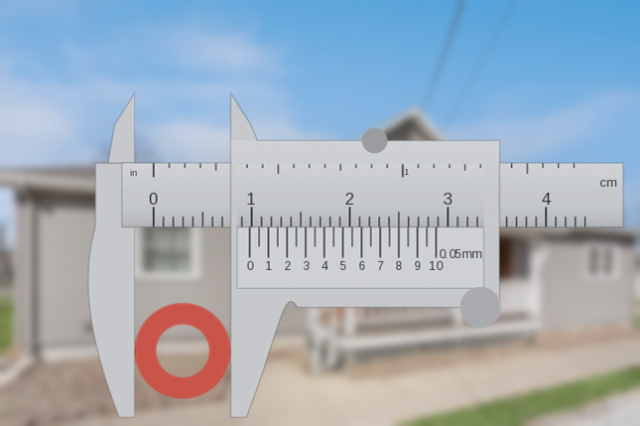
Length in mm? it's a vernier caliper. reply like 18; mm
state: 9.8; mm
